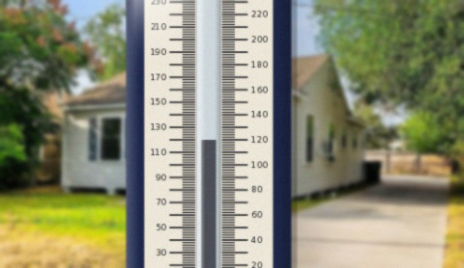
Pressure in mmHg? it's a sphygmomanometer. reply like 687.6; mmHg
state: 120; mmHg
